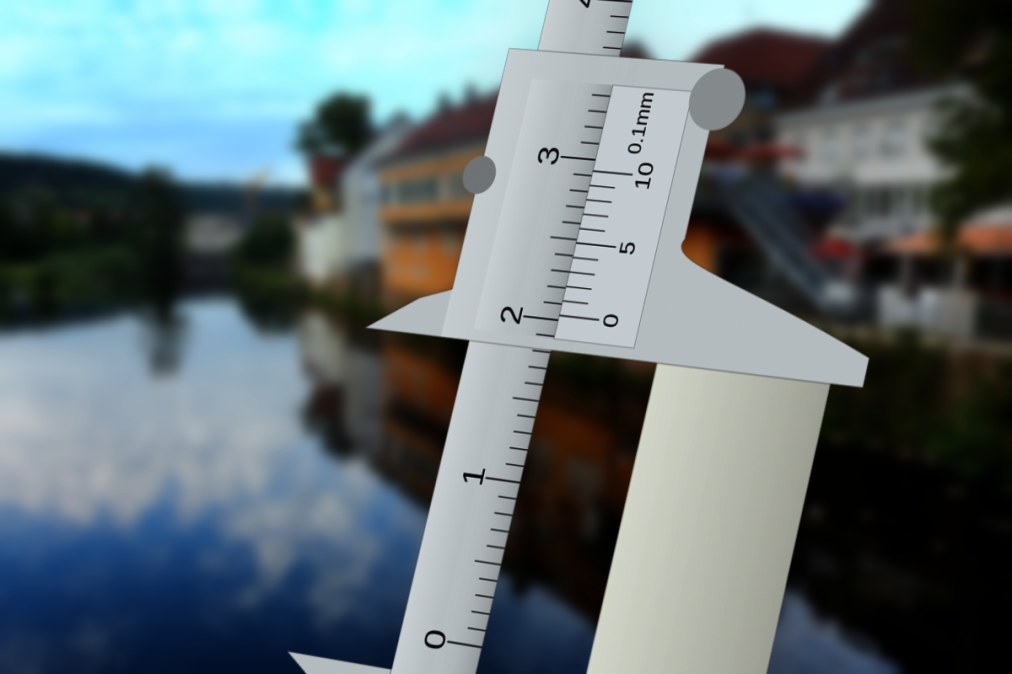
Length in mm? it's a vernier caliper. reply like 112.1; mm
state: 20.3; mm
